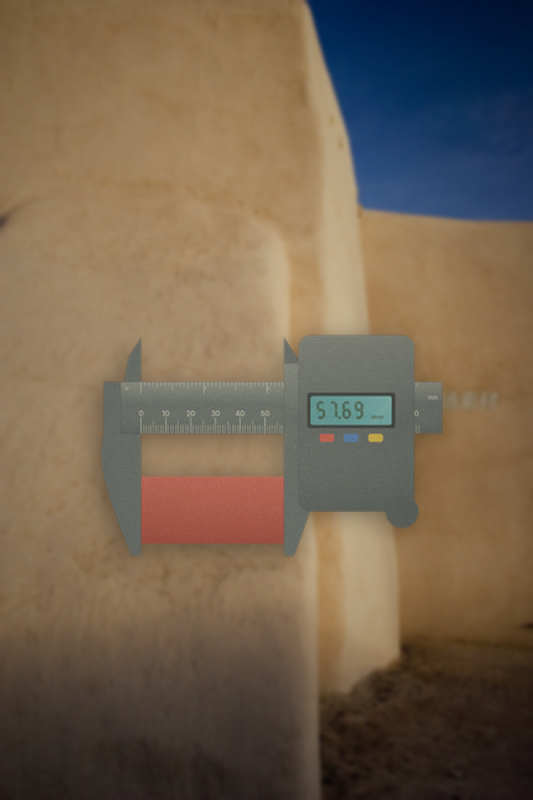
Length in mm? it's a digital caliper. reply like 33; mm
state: 57.69; mm
